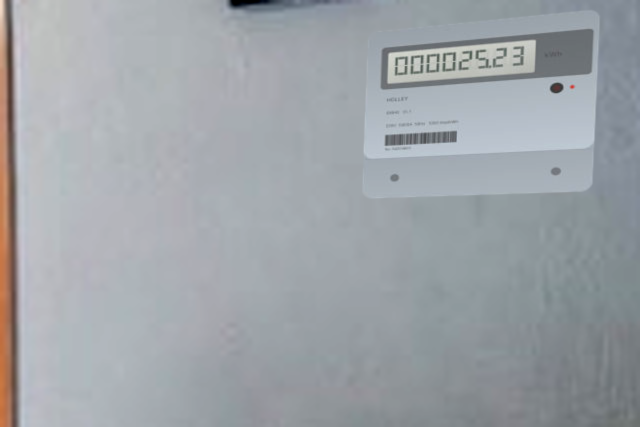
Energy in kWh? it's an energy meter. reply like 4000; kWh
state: 25.23; kWh
